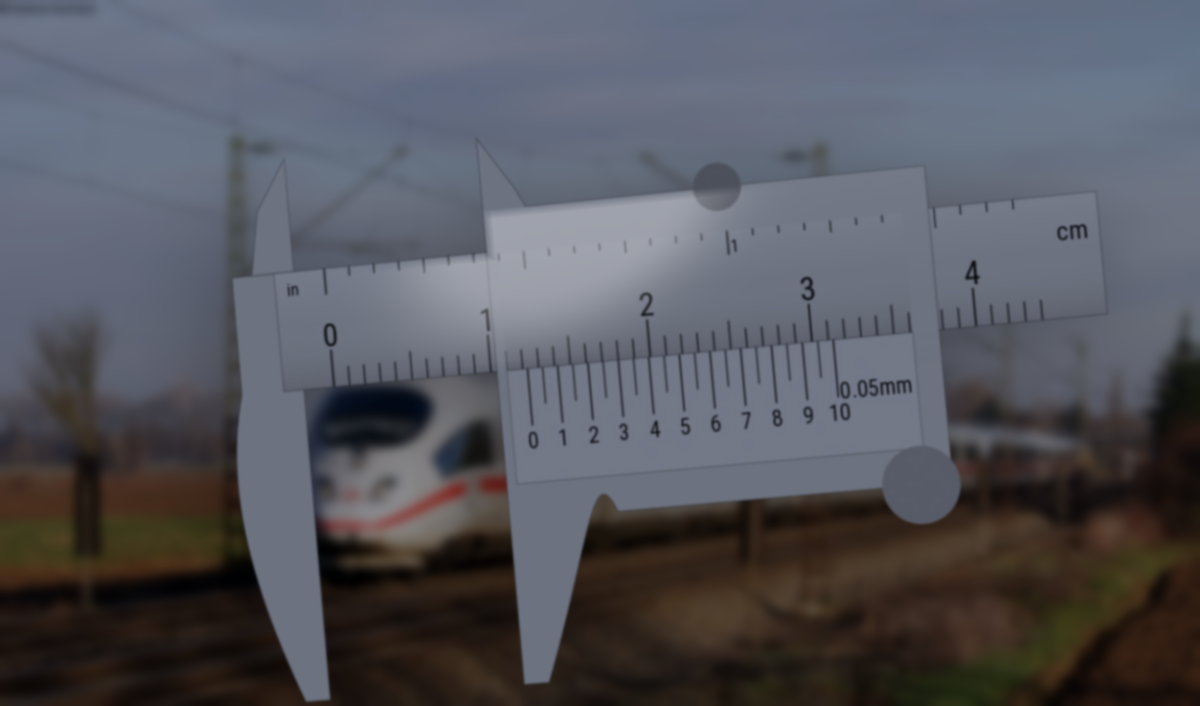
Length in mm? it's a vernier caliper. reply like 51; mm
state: 12.3; mm
